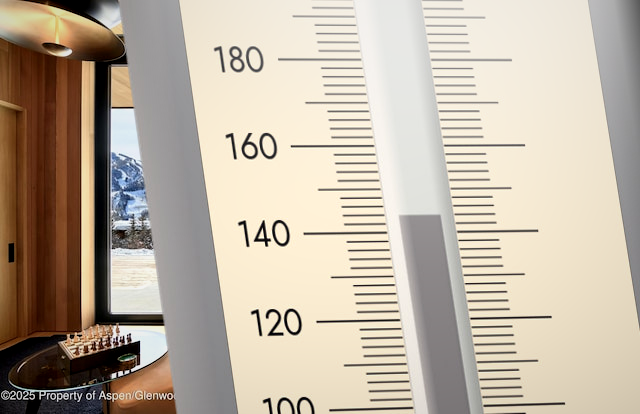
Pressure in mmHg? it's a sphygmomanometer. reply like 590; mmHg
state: 144; mmHg
